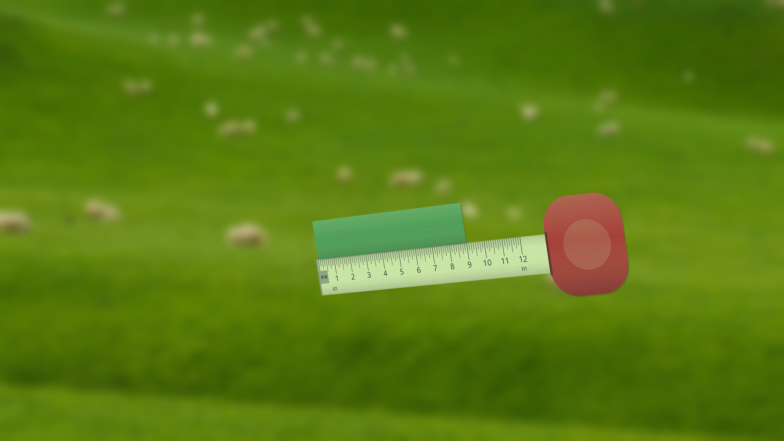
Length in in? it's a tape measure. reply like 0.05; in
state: 9; in
